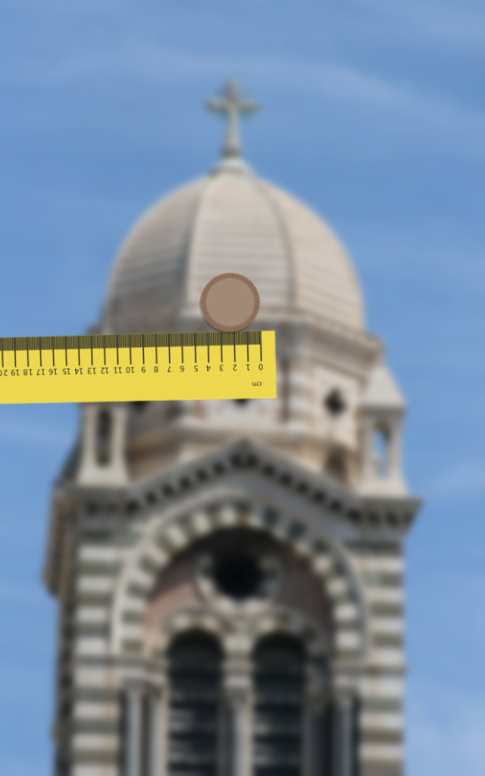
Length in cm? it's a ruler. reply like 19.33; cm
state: 4.5; cm
